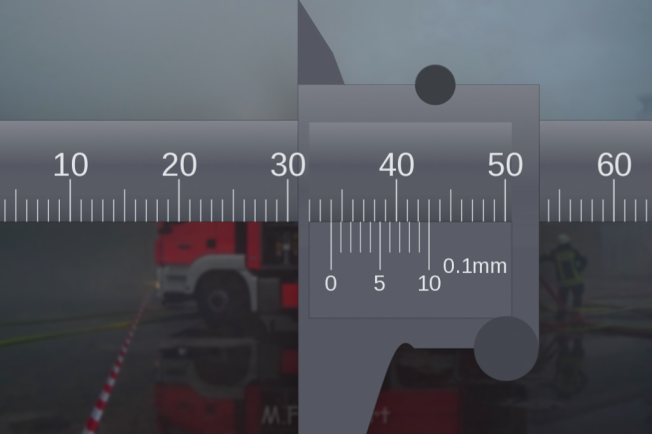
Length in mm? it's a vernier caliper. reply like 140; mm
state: 34.0; mm
